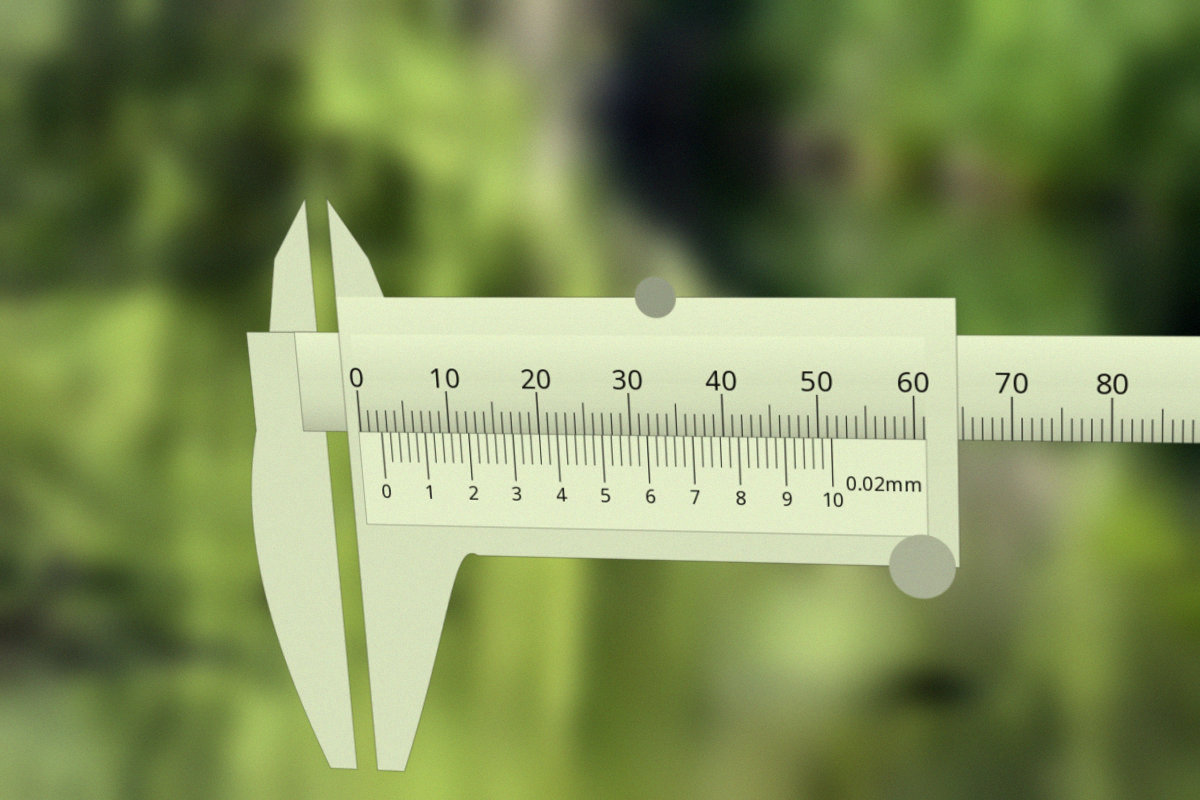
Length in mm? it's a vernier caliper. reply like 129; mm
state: 2.4; mm
